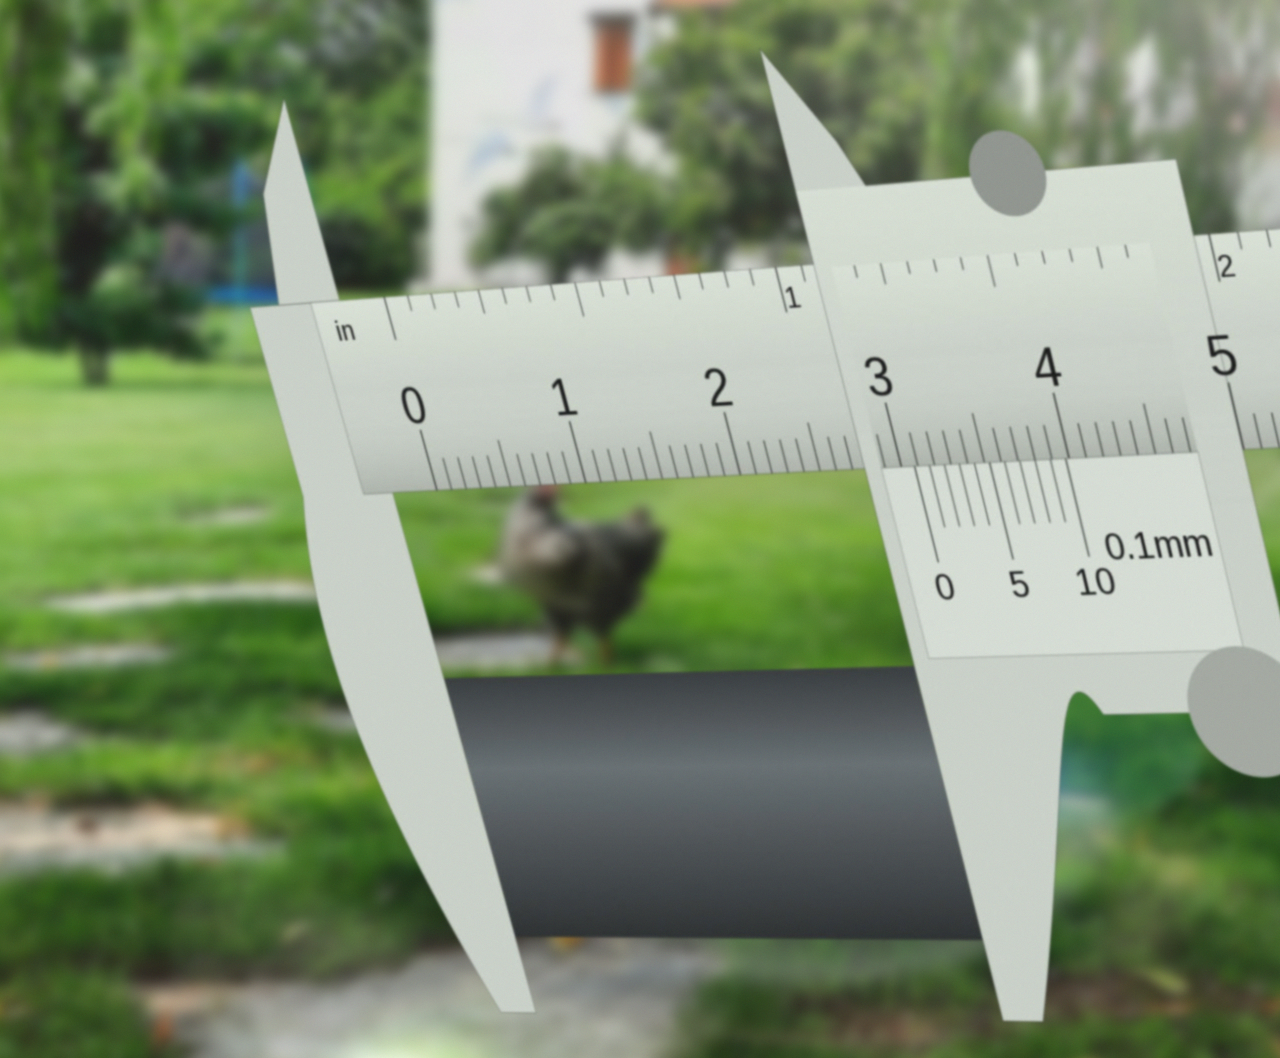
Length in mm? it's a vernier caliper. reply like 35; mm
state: 30.8; mm
